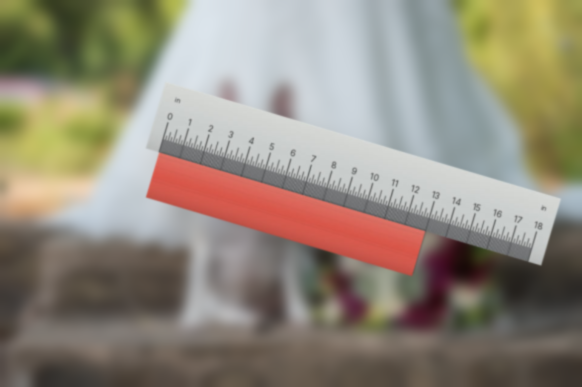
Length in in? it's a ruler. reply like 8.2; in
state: 13; in
